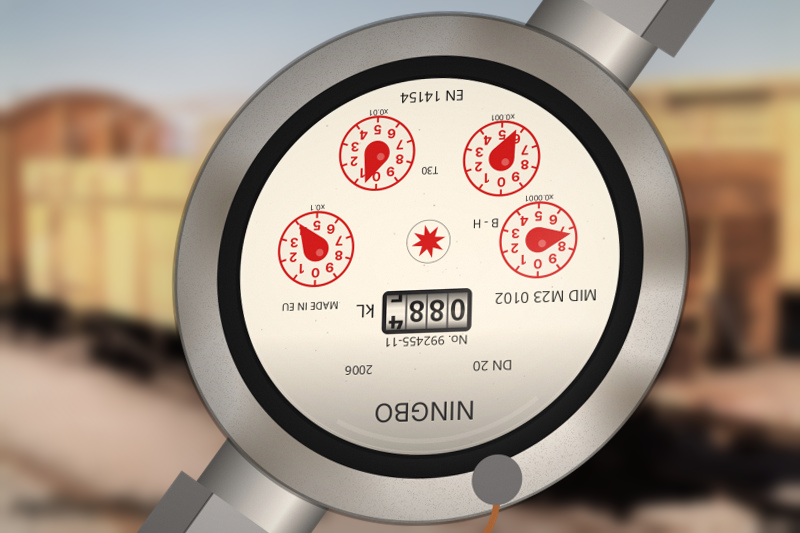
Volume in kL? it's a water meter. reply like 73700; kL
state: 884.4057; kL
